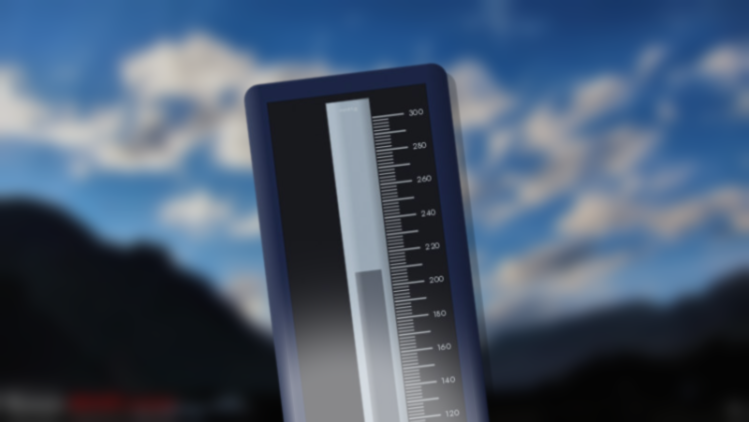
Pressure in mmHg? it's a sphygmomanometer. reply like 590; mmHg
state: 210; mmHg
